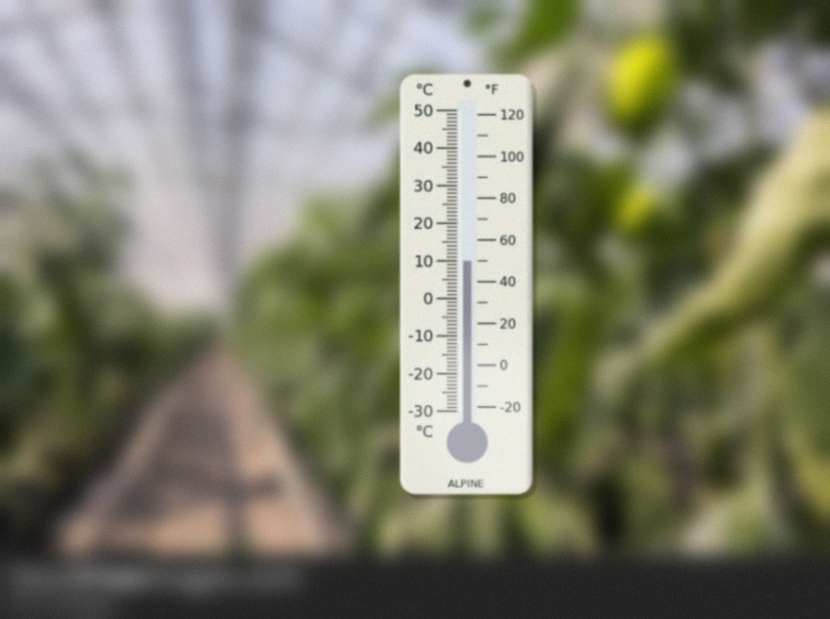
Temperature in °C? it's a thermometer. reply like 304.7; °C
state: 10; °C
